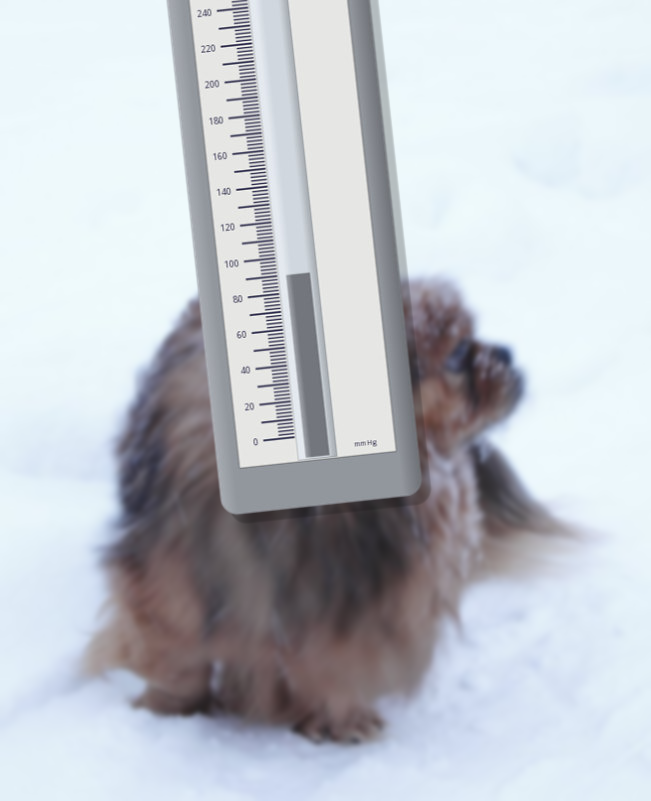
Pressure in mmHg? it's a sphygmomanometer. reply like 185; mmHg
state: 90; mmHg
